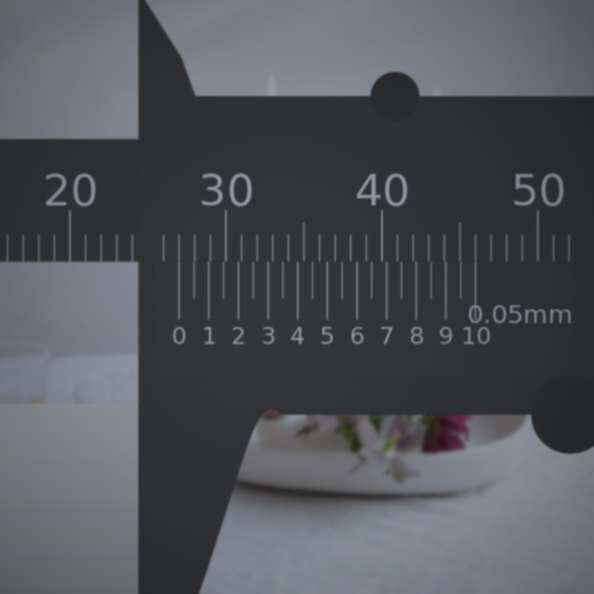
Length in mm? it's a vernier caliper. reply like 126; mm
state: 27.0; mm
